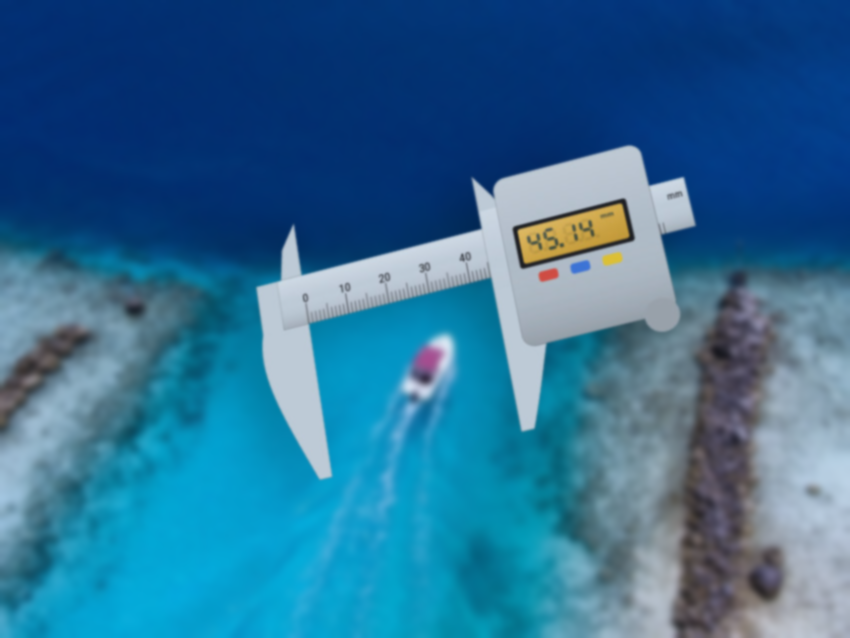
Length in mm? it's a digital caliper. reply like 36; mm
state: 45.14; mm
